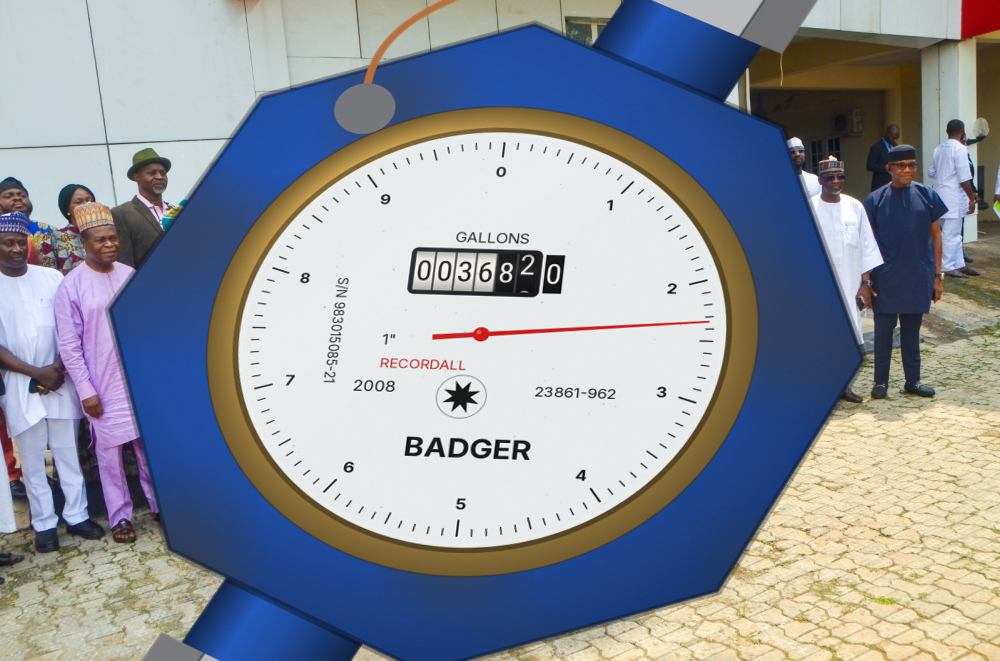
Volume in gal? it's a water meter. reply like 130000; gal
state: 36822.3; gal
